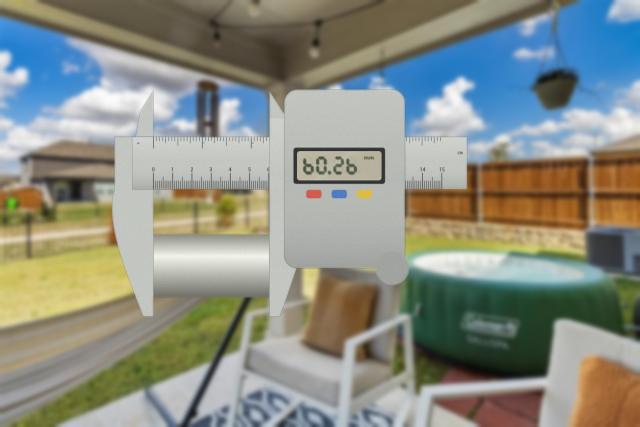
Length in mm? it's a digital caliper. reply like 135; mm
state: 60.26; mm
